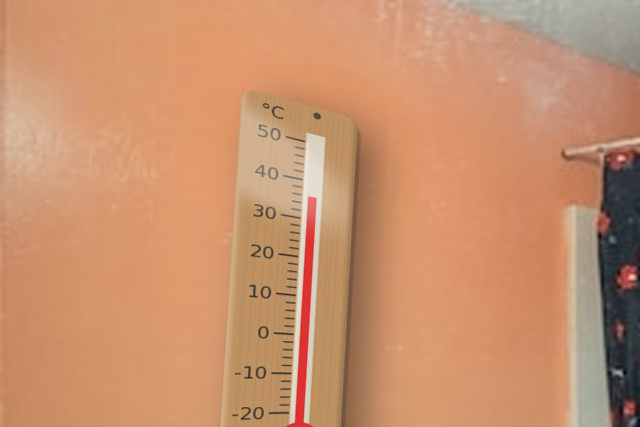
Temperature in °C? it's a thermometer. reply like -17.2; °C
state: 36; °C
